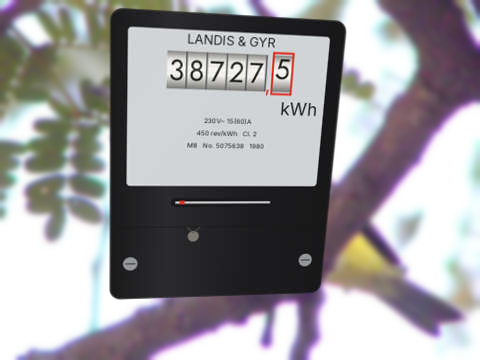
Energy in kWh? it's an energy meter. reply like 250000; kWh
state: 38727.5; kWh
